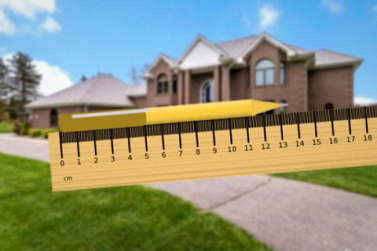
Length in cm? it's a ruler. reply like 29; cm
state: 13.5; cm
